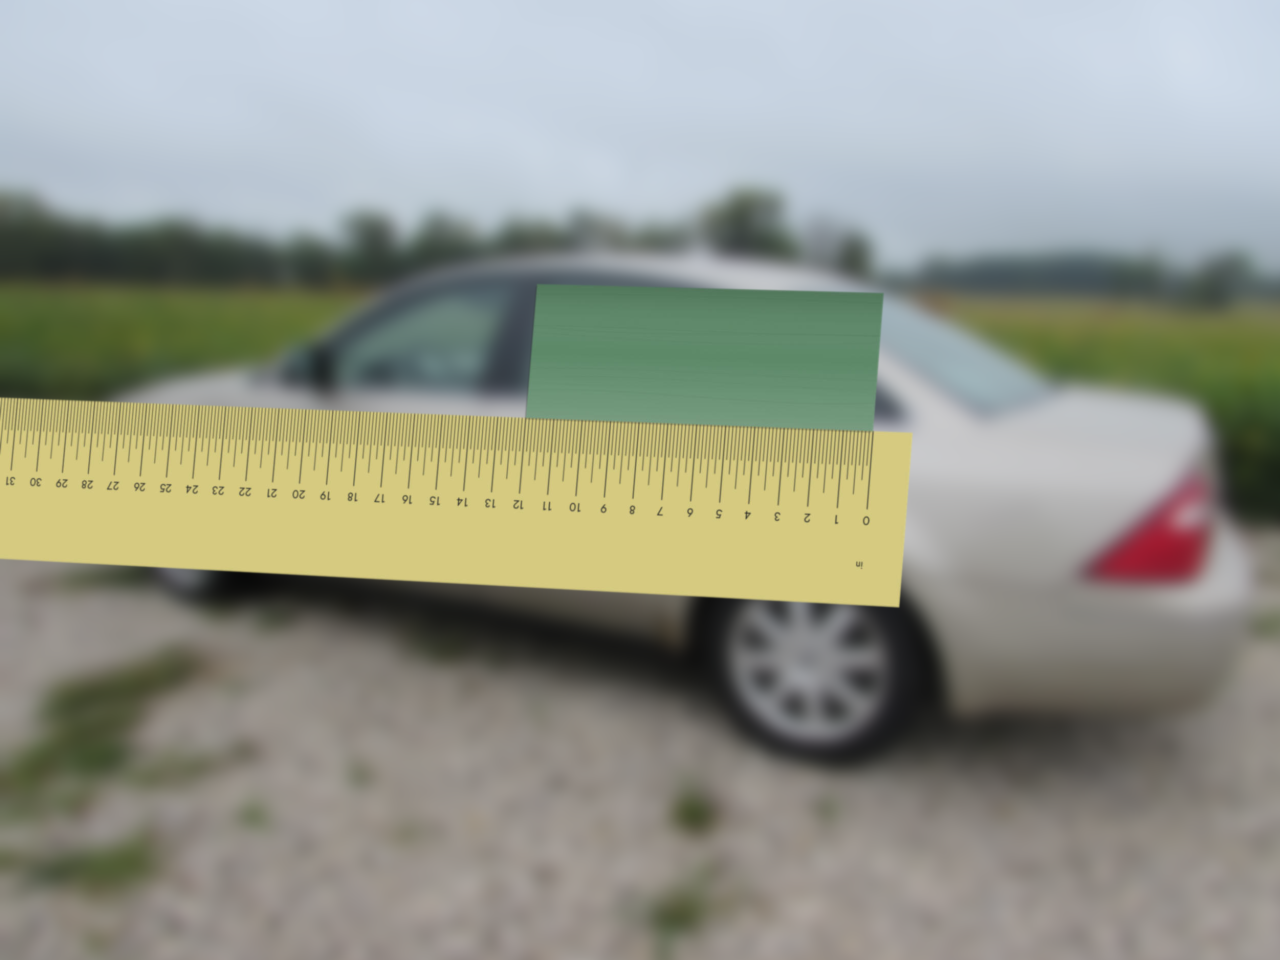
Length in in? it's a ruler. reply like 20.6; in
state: 12; in
